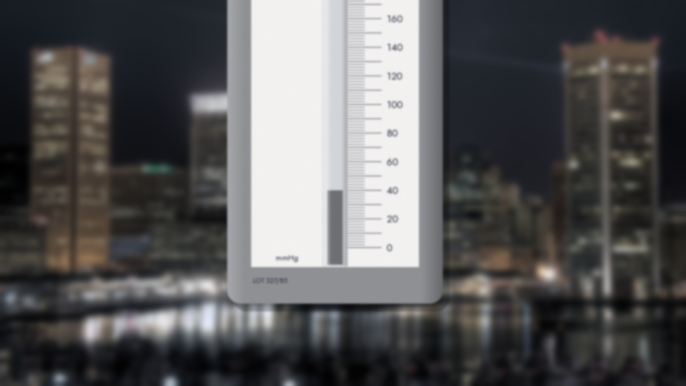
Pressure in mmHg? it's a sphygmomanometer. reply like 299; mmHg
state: 40; mmHg
